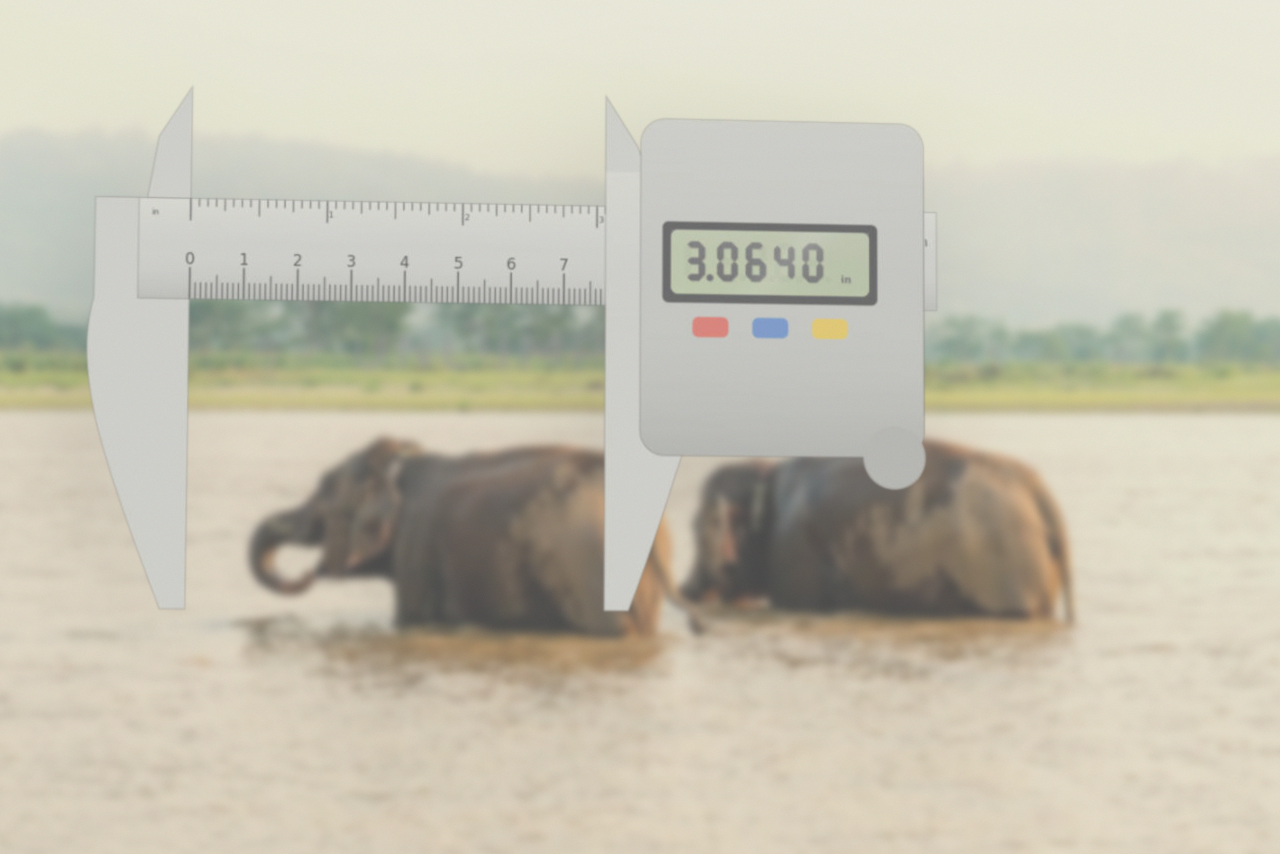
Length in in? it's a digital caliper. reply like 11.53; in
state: 3.0640; in
